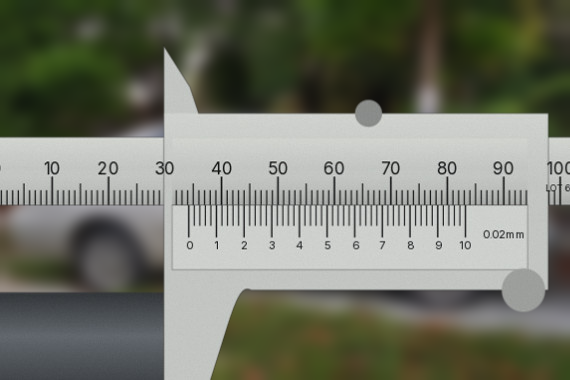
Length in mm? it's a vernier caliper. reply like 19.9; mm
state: 34.2; mm
